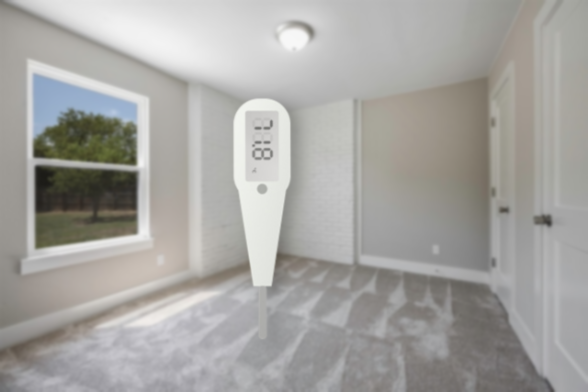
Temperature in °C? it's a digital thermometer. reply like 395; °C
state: 71.8; °C
